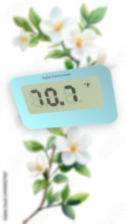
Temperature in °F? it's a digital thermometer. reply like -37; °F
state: 70.7; °F
